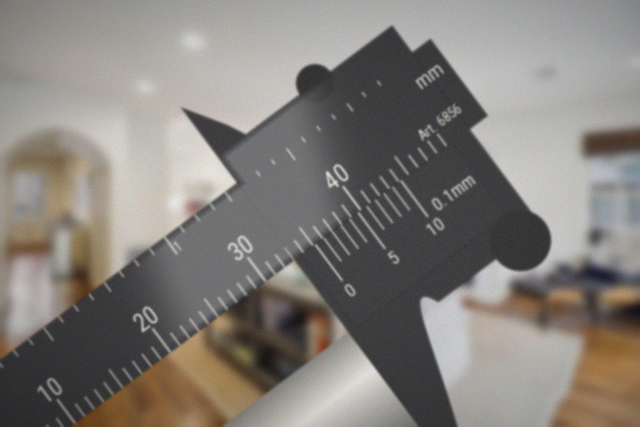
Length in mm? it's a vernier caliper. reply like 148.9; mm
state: 35.2; mm
